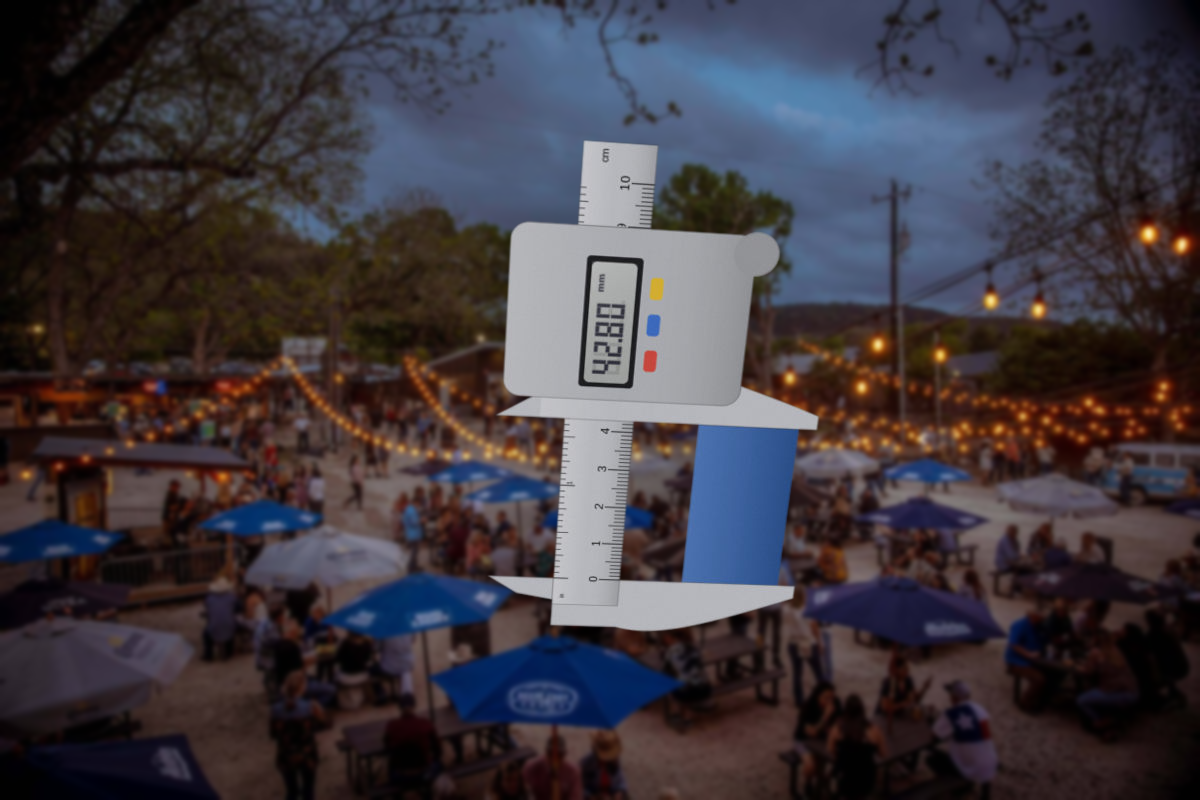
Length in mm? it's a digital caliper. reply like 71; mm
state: 42.80; mm
